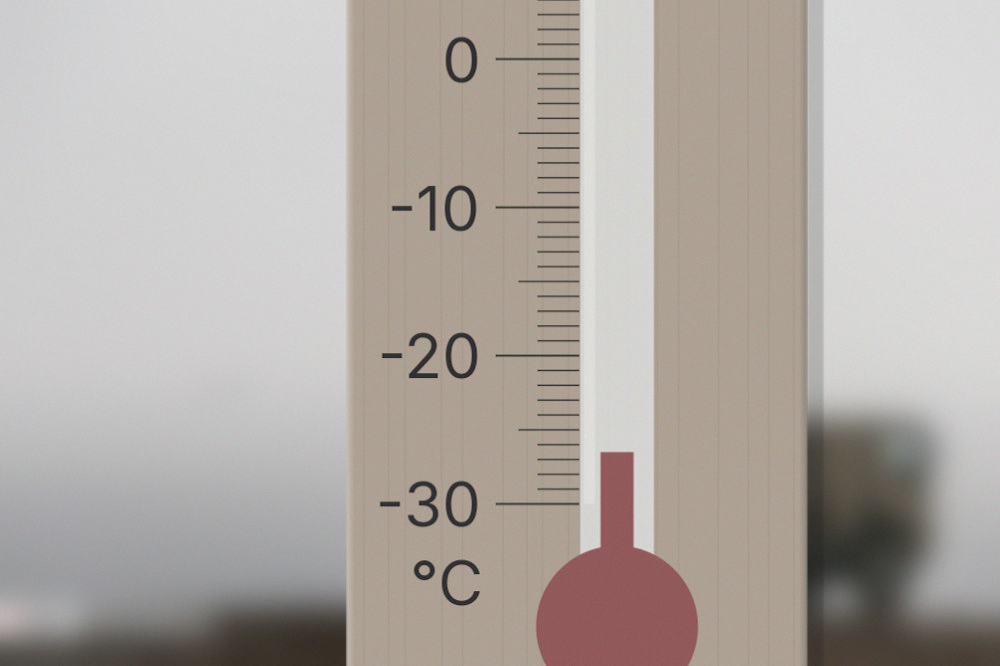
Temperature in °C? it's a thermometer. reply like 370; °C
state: -26.5; °C
